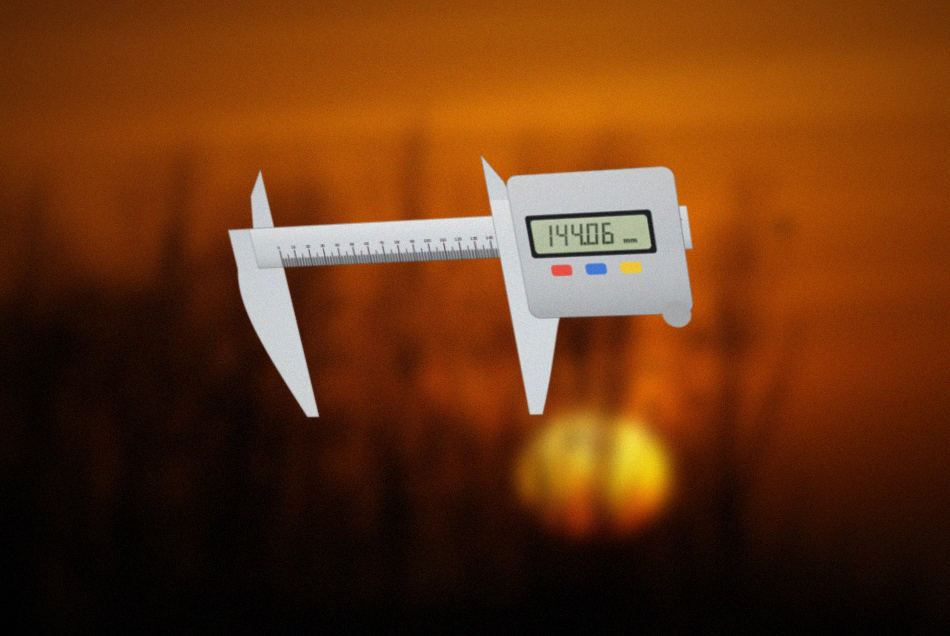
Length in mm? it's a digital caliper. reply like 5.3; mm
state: 144.06; mm
